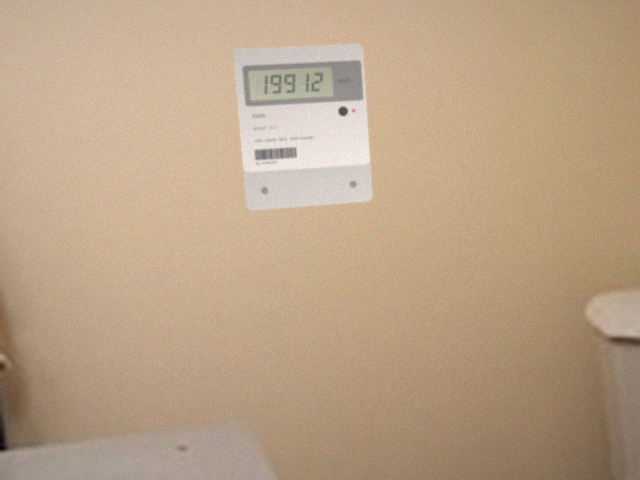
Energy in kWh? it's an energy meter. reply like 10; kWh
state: 19912; kWh
